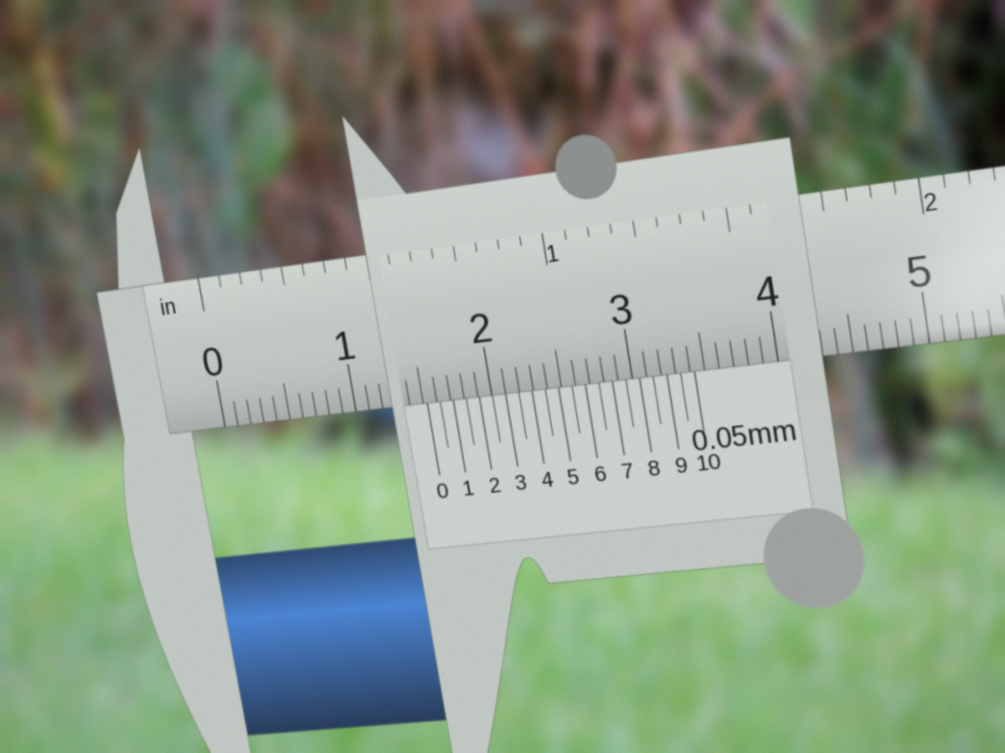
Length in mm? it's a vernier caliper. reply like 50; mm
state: 15.3; mm
